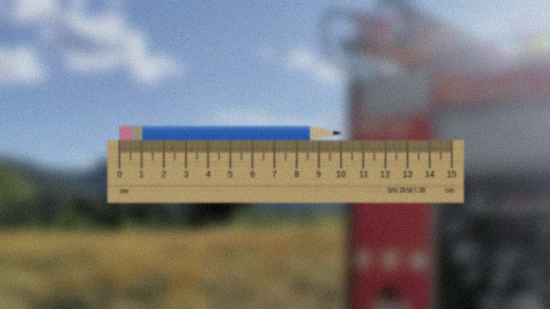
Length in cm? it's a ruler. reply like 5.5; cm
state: 10; cm
